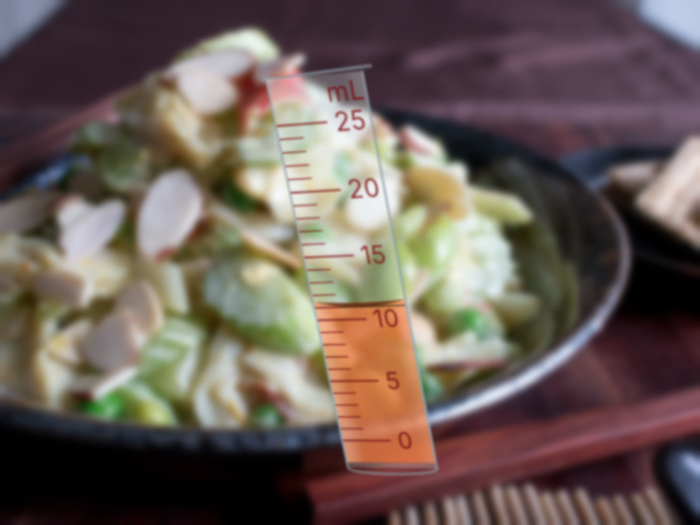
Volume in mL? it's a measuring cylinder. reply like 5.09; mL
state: 11; mL
